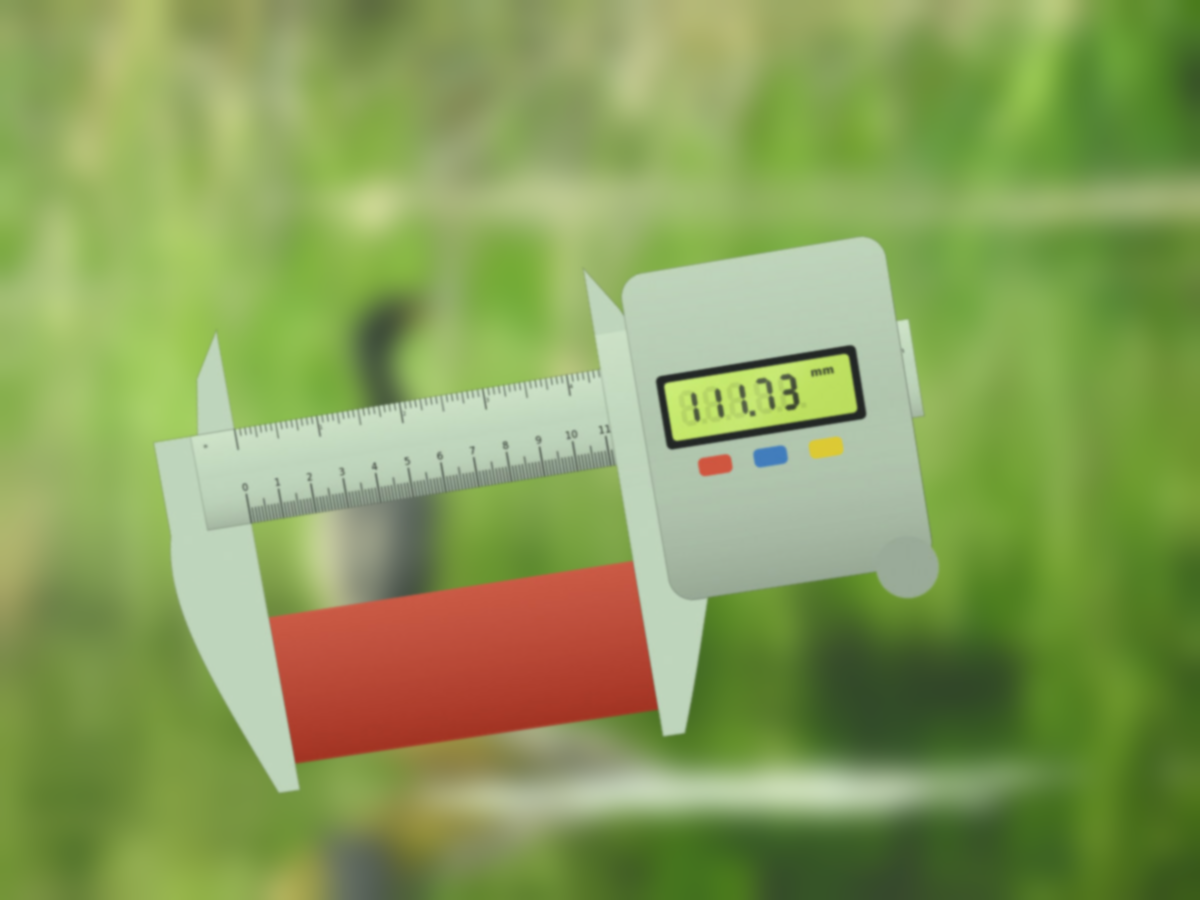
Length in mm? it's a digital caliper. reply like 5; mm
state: 111.73; mm
